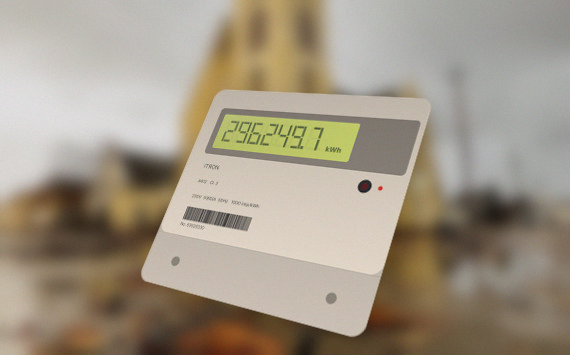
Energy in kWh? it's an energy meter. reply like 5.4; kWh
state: 296249.7; kWh
